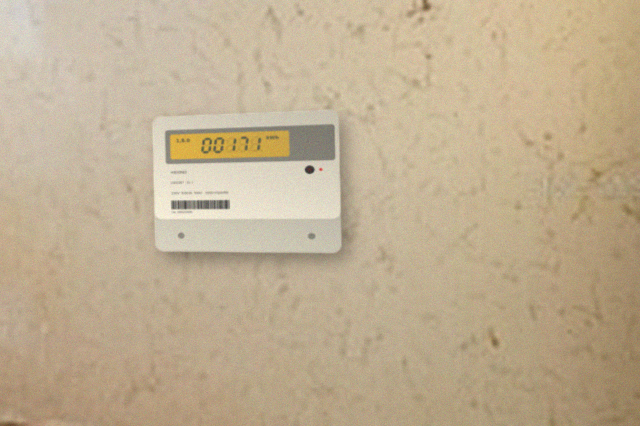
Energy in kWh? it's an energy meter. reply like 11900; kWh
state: 171; kWh
